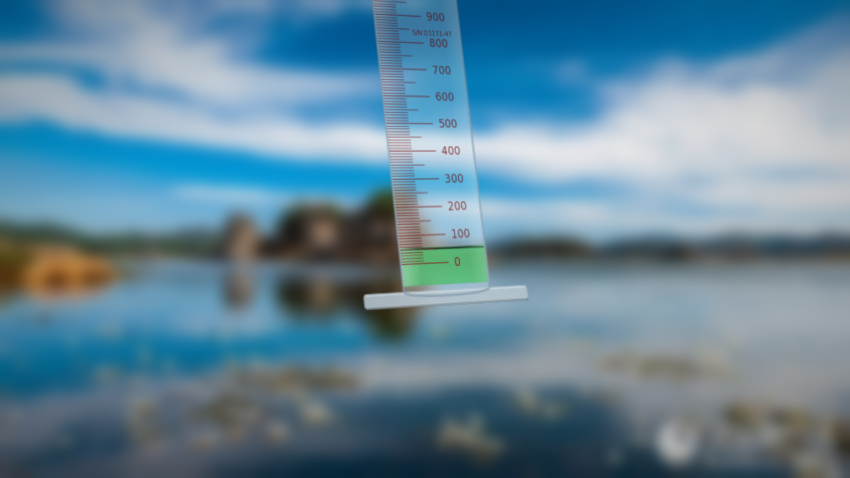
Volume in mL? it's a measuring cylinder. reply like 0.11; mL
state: 50; mL
